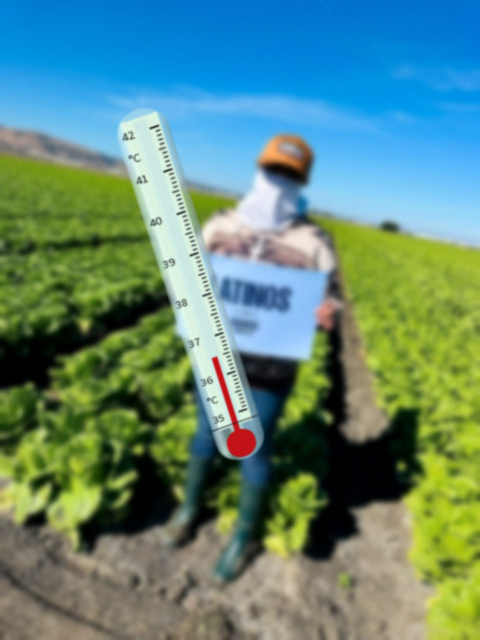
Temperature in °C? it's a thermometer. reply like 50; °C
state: 36.5; °C
